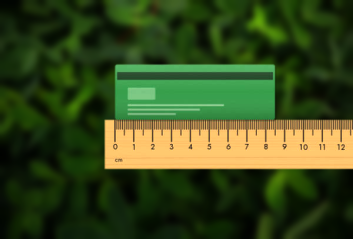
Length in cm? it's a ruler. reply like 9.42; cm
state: 8.5; cm
